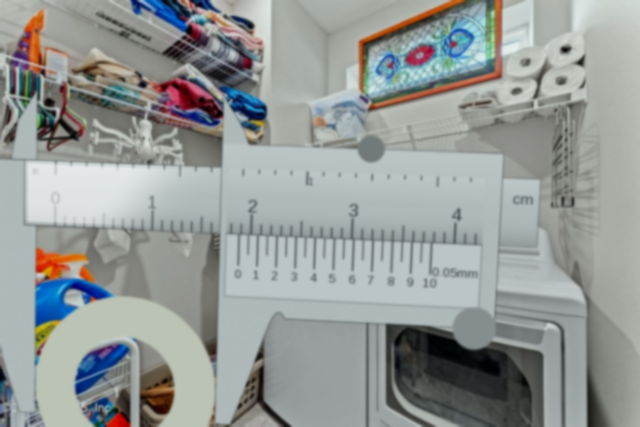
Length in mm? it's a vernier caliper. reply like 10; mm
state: 18.8; mm
